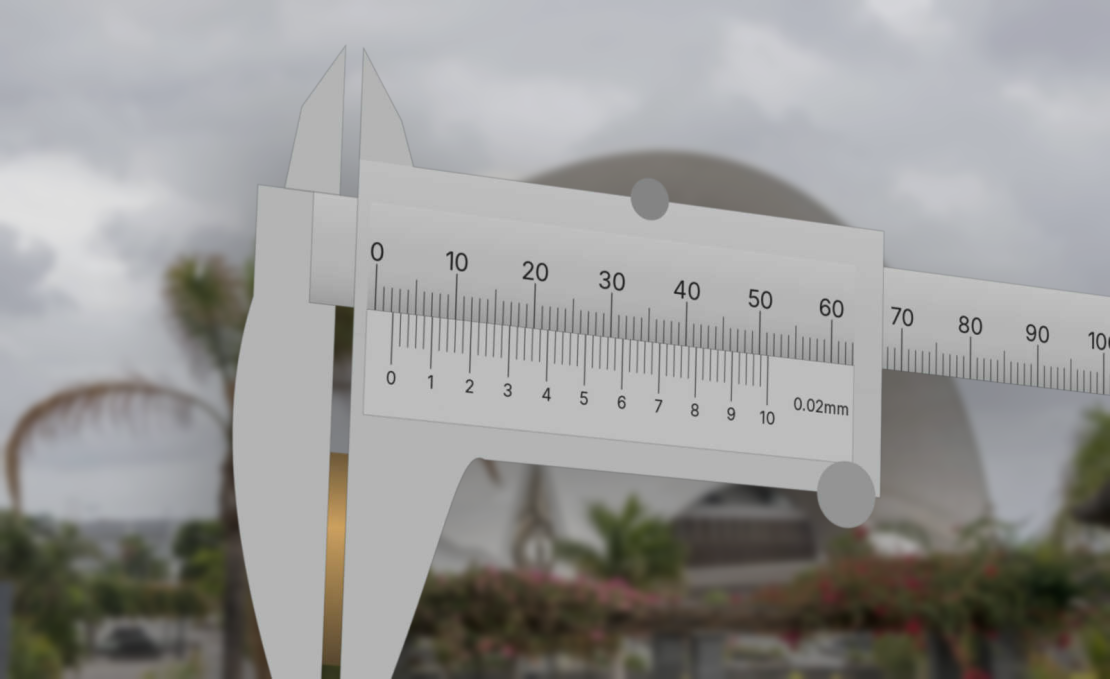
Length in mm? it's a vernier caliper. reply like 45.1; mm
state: 2.2; mm
